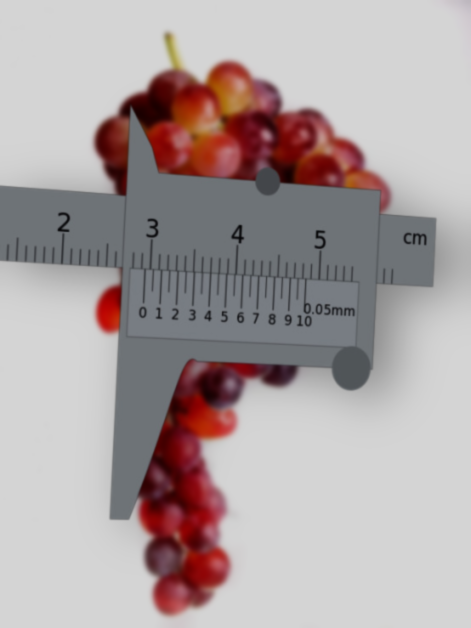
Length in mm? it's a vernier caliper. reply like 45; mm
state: 29.4; mm
